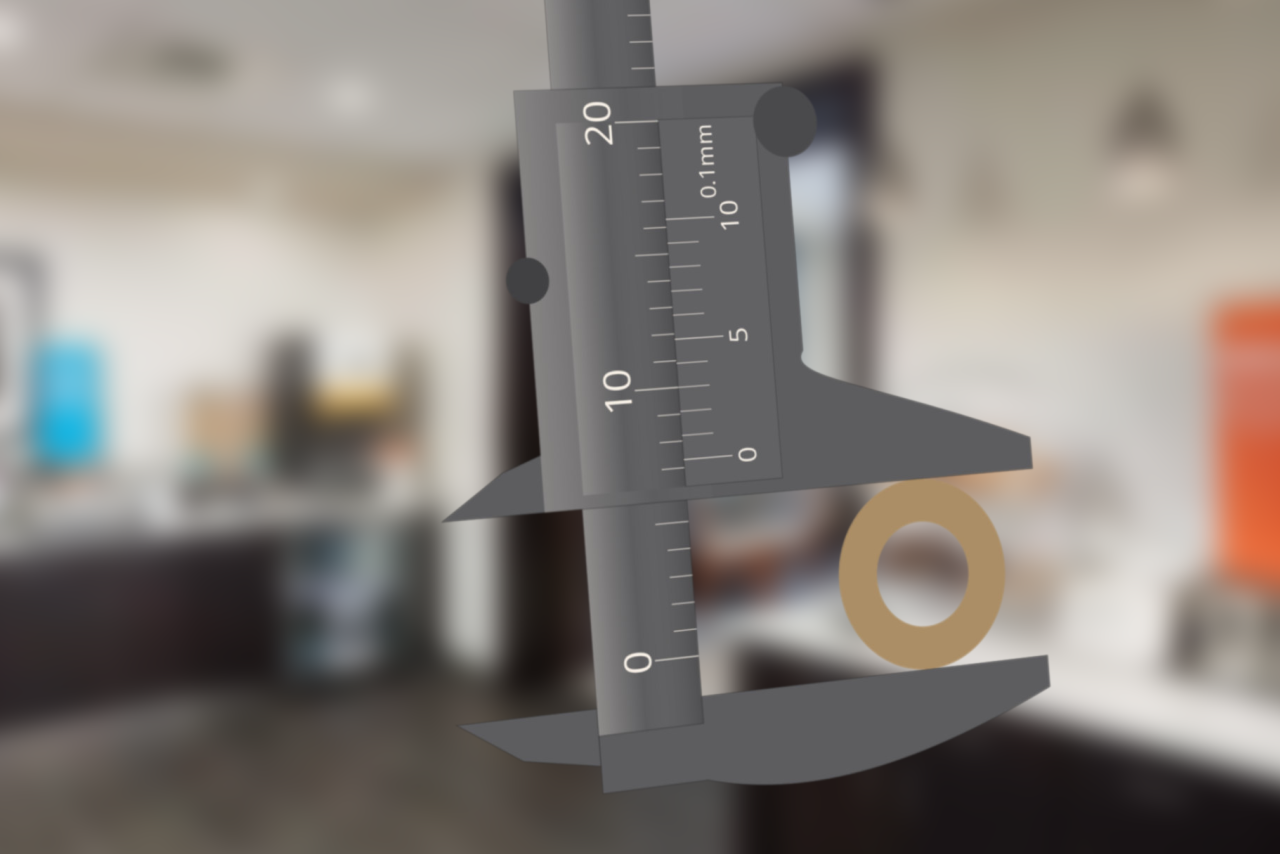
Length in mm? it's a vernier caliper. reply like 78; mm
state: 7.3; mm
